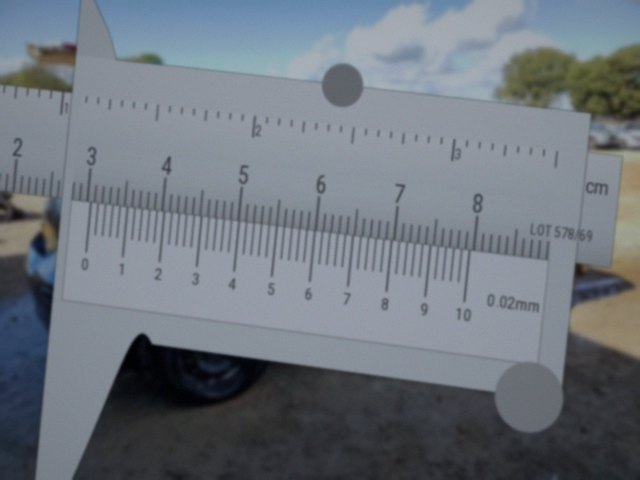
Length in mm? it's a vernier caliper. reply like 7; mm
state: 30.5; mm
